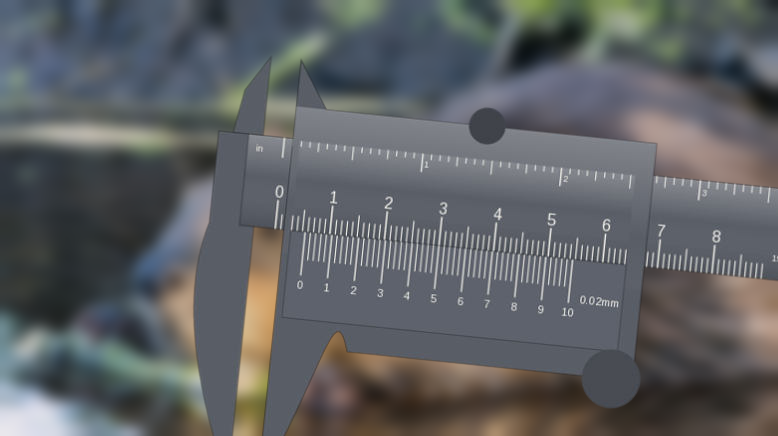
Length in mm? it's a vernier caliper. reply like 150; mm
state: 5.5; mm
